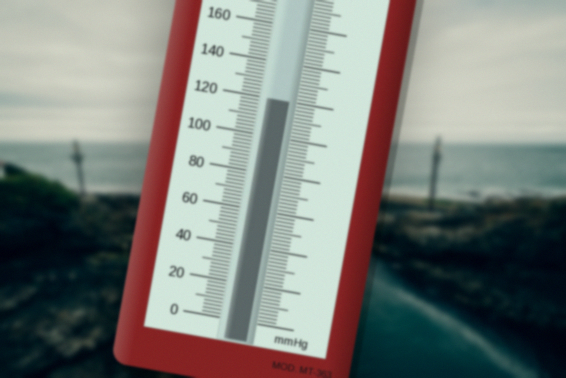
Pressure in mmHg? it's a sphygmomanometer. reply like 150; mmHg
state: 120; mmHg
